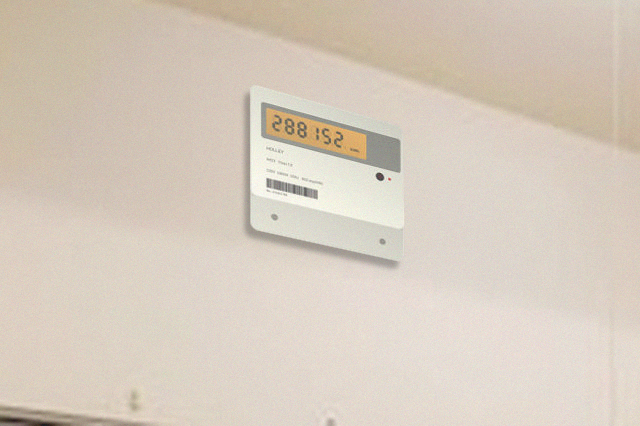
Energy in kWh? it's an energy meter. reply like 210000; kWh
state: 288152; kWh
